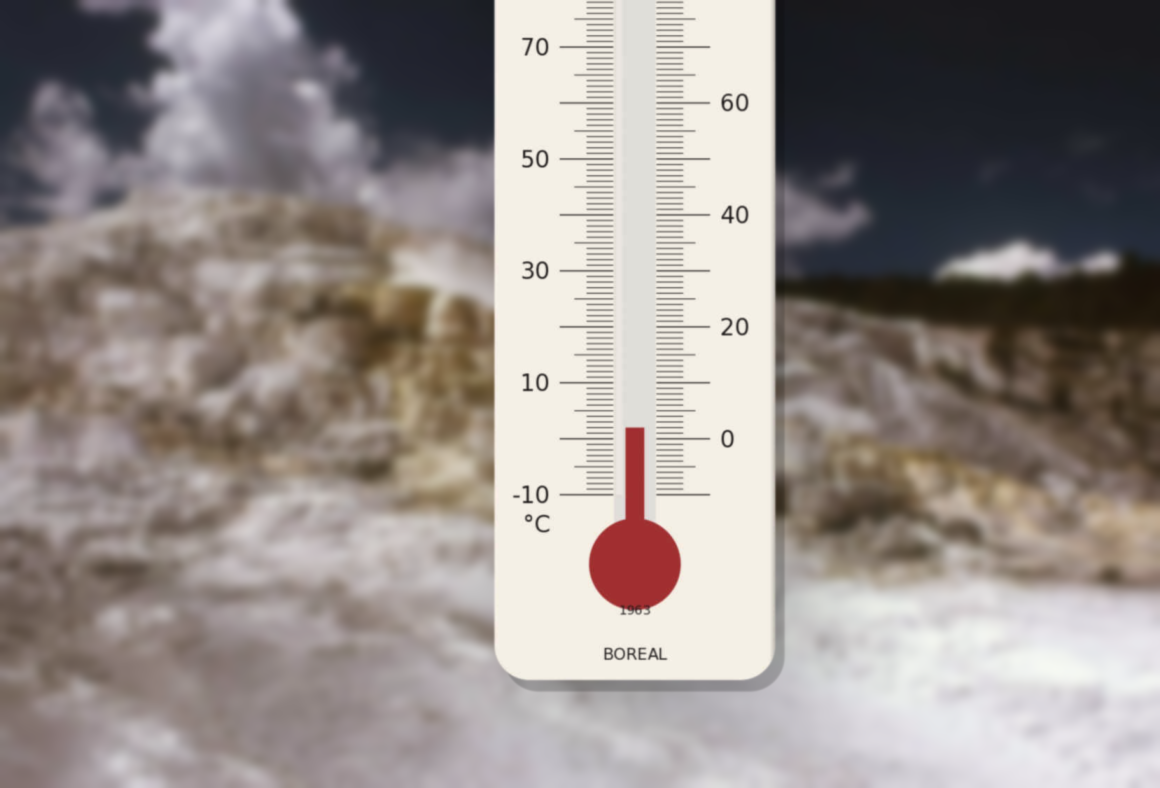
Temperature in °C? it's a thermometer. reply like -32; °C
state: 2; °C
